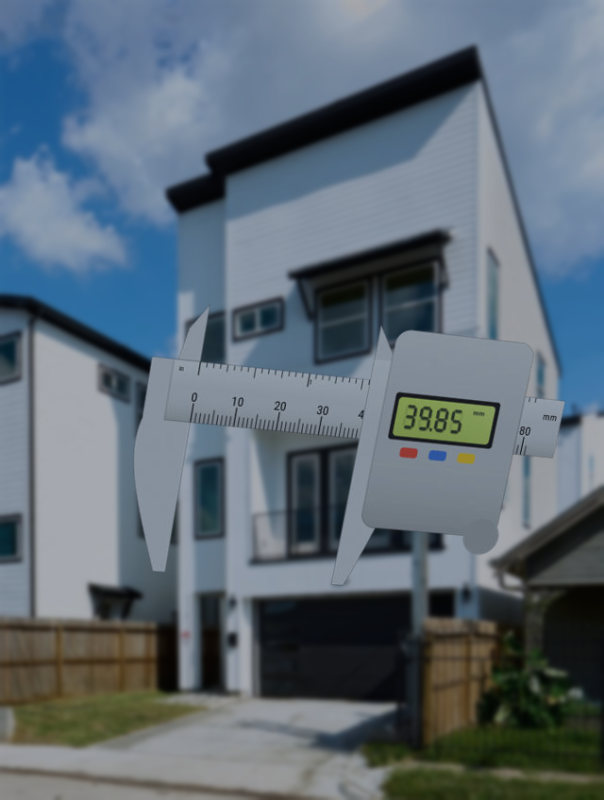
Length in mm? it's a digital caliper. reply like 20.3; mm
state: 39.85; mm
